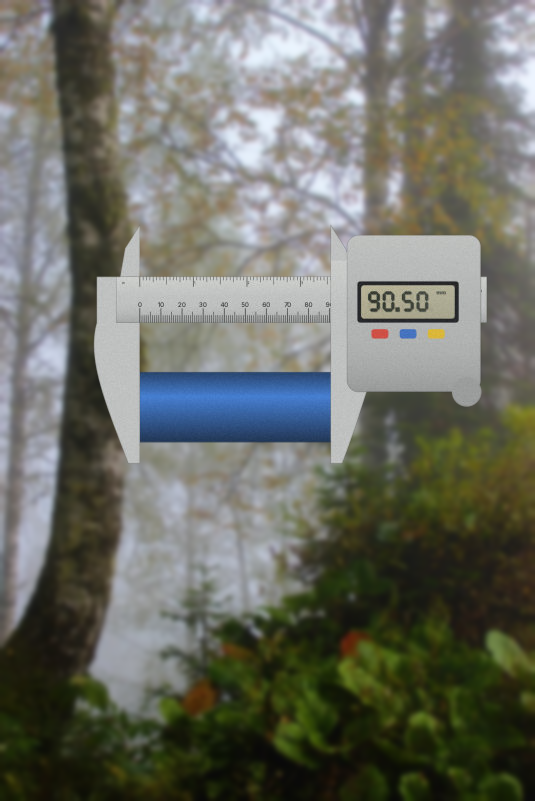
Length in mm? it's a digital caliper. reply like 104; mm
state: 90.50; mm
